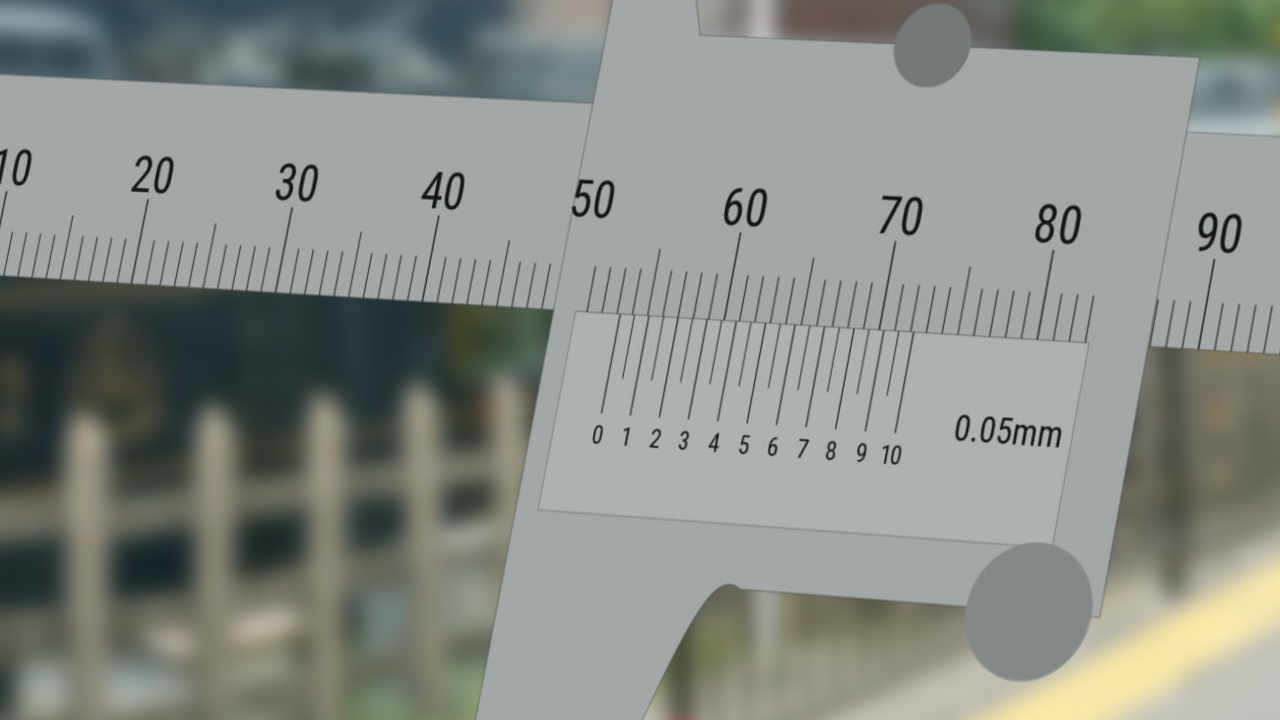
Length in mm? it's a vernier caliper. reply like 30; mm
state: 53.2; mm
